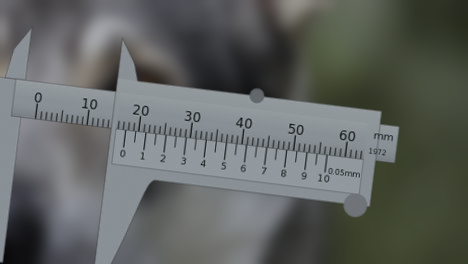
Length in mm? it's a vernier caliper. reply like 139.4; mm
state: 17.5; mm
